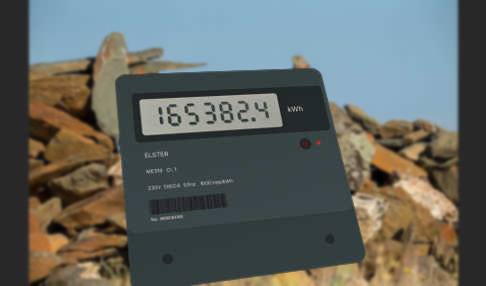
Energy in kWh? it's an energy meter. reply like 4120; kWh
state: 165382.4; kWh
